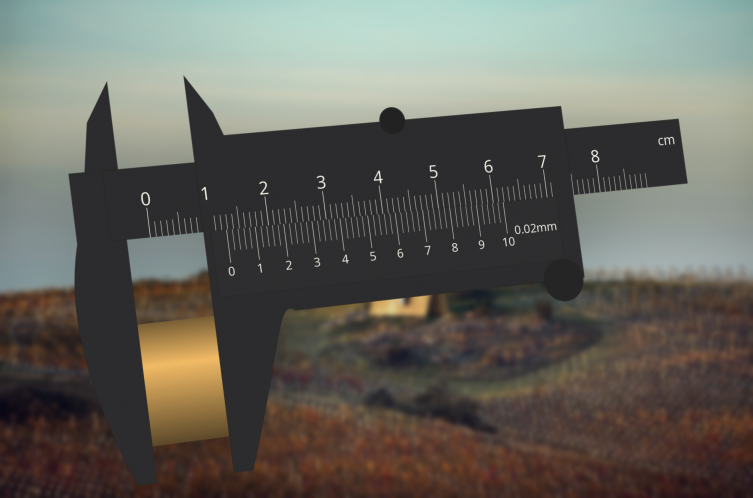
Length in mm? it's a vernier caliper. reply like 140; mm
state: 12.8; mm
